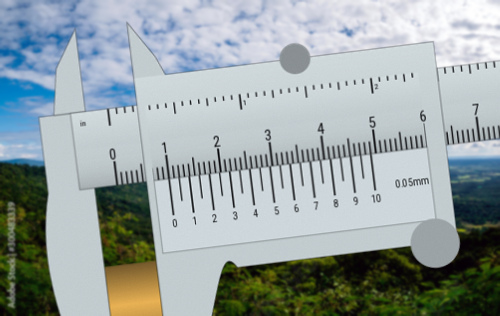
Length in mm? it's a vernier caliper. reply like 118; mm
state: 10.0; mm
